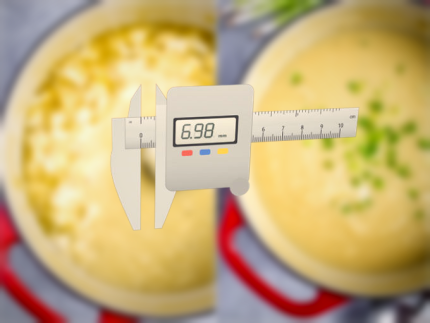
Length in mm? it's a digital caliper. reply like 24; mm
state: 6.98; mm
